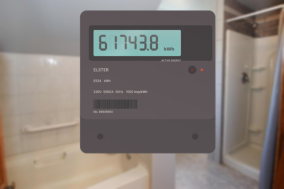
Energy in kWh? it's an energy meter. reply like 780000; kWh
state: 61743.8; kWh
